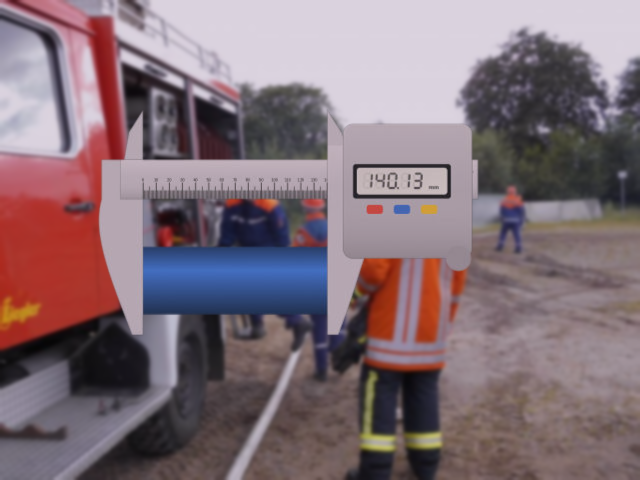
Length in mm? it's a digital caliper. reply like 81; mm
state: 140.13; mm
